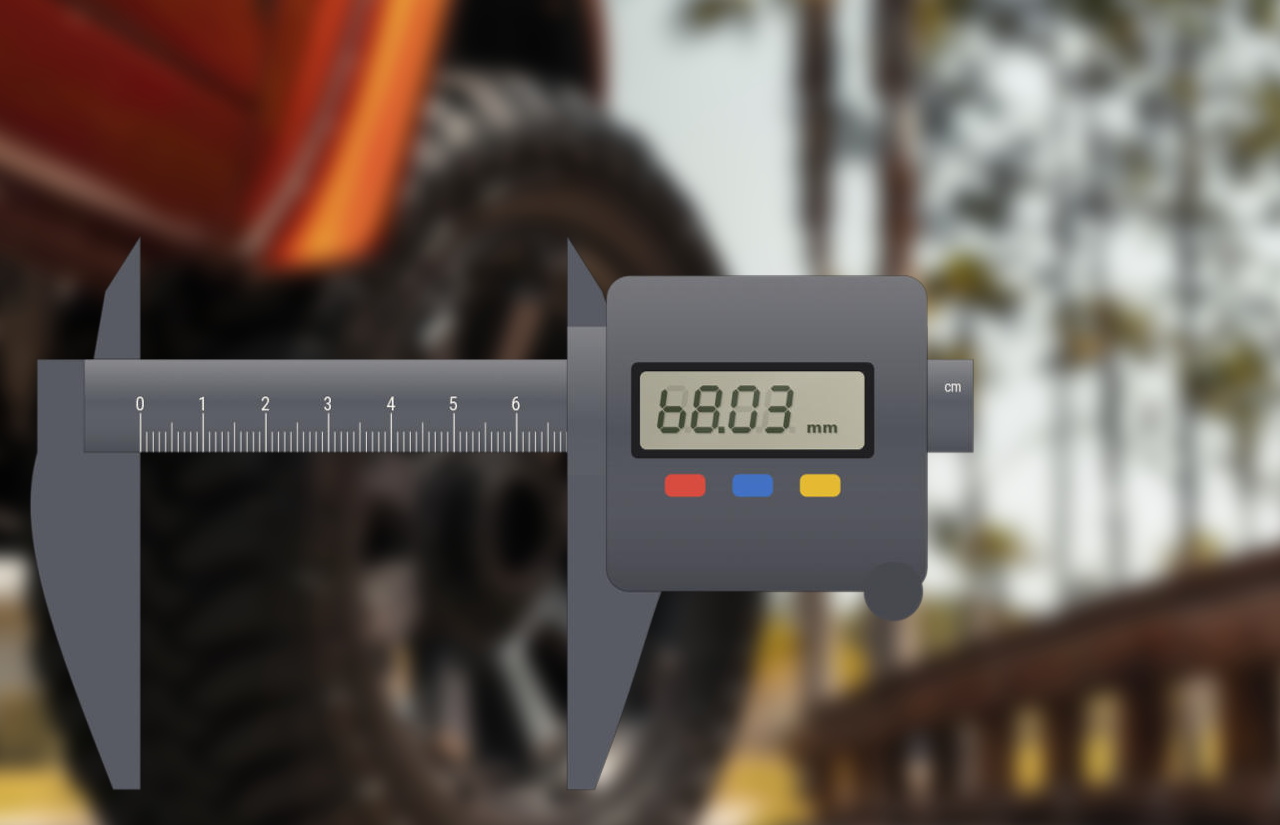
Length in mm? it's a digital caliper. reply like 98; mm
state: 68.03; mm
